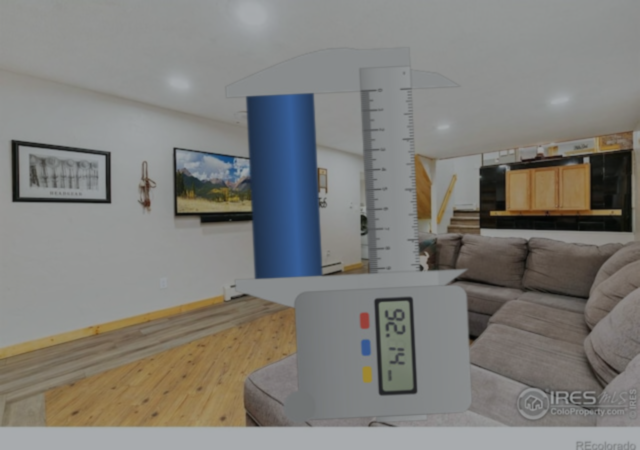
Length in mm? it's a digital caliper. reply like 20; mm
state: 92.14; mm
